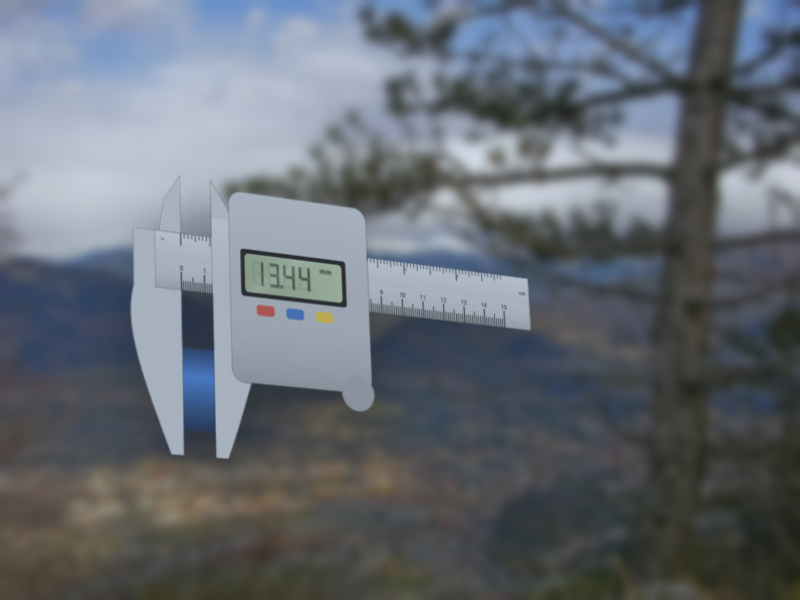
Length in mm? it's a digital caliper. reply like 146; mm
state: 13.44; mm
